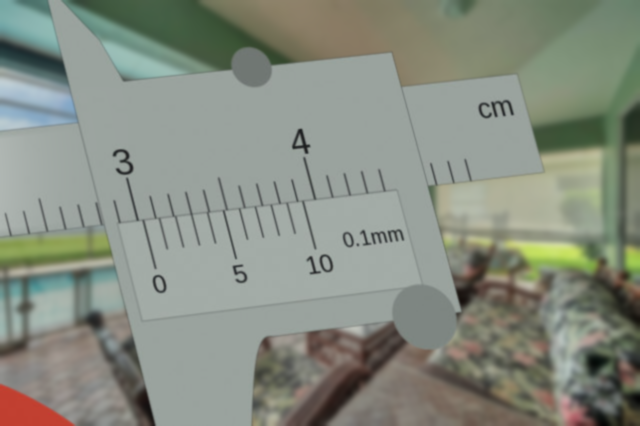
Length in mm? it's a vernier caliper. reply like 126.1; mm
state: 30.3; mm
